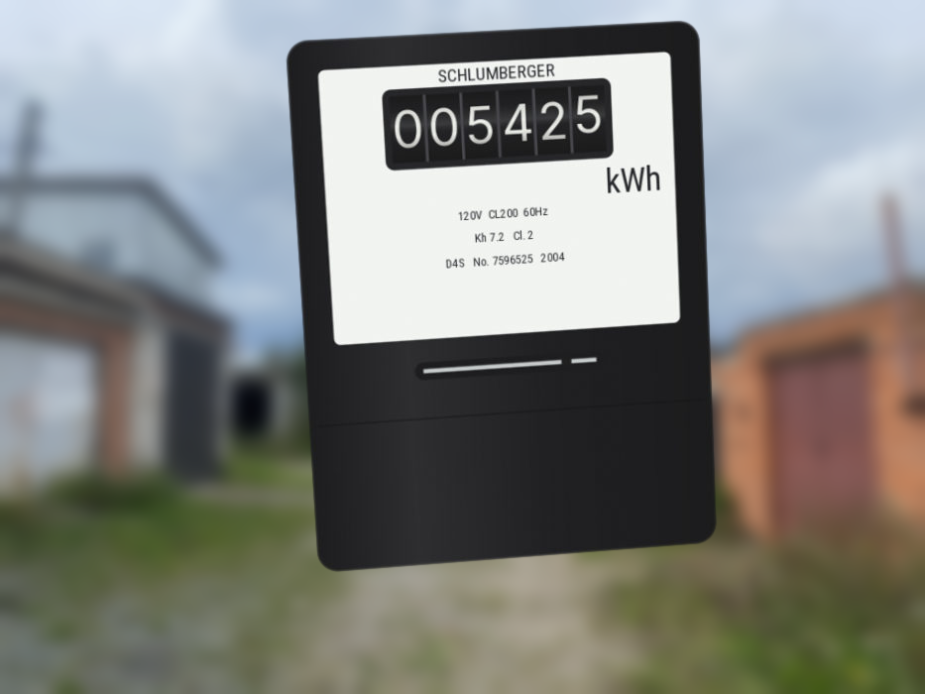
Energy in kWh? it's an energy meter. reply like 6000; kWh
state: 5425; kWh
